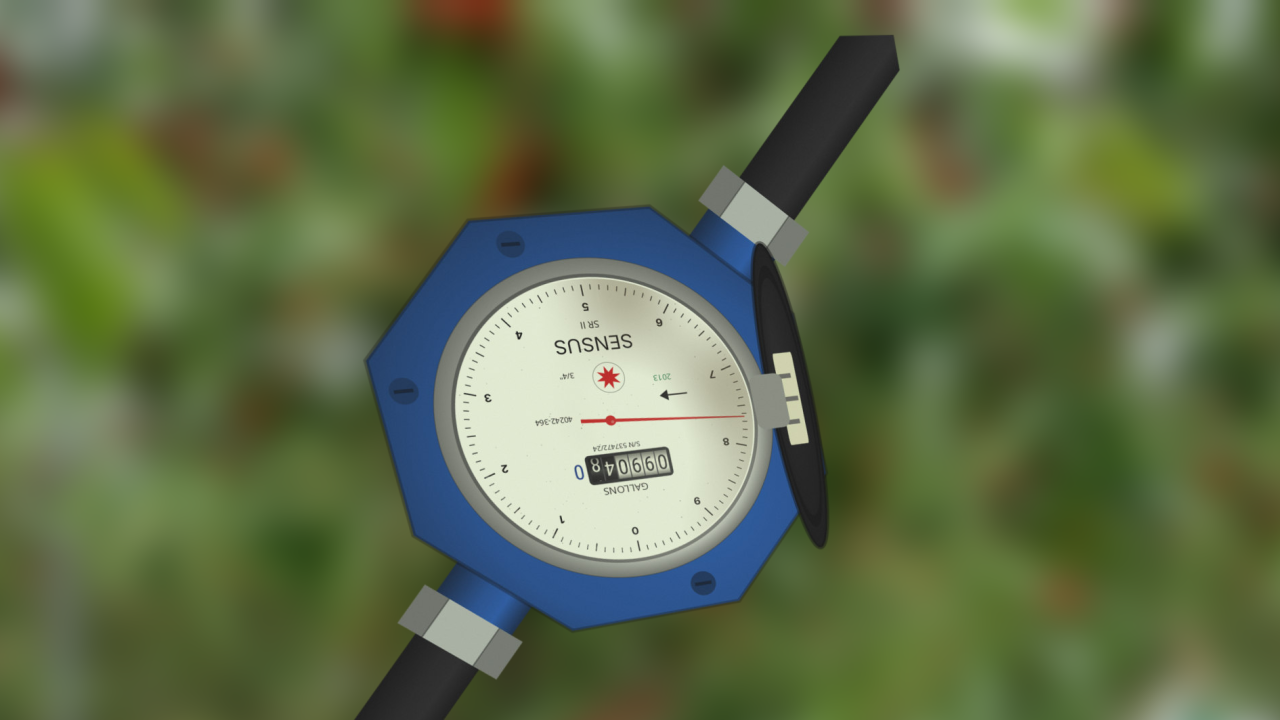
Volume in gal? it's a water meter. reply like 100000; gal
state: 990477.6; gal
